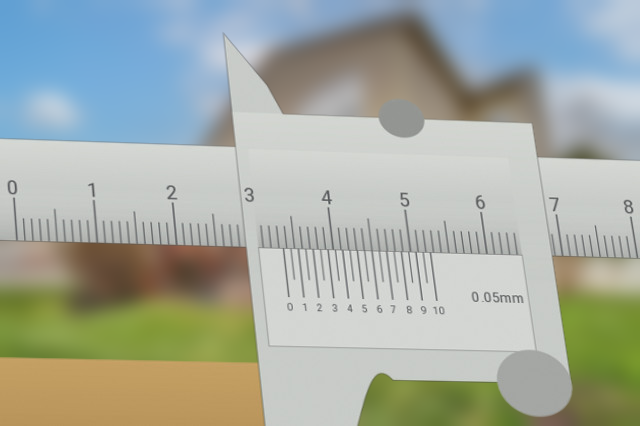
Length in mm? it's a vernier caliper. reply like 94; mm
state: 33.6; mm
